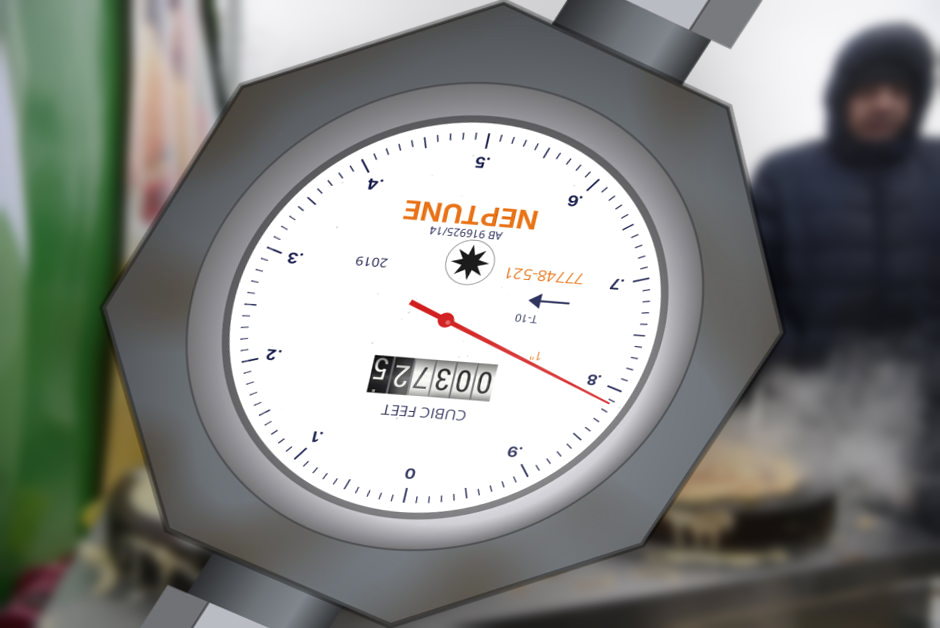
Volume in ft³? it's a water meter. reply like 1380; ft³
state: 3724.81; ft³
